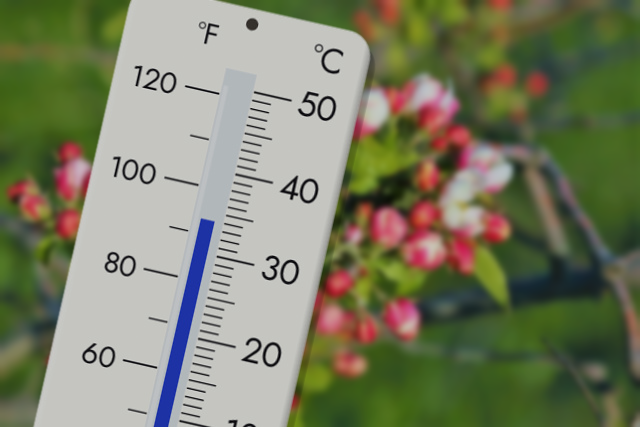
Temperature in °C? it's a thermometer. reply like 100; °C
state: 34; °C
